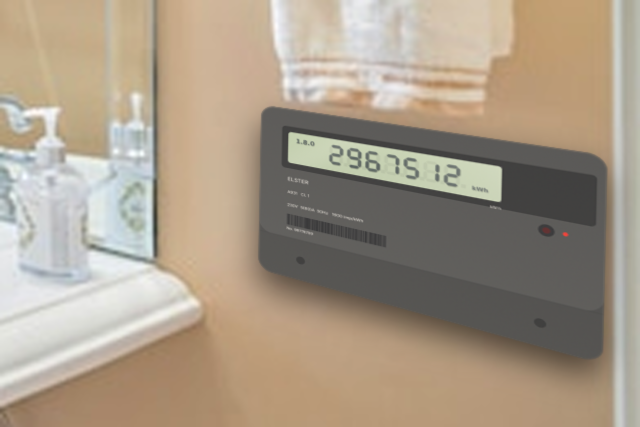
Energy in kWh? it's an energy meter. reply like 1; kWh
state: 2967512; kWh
